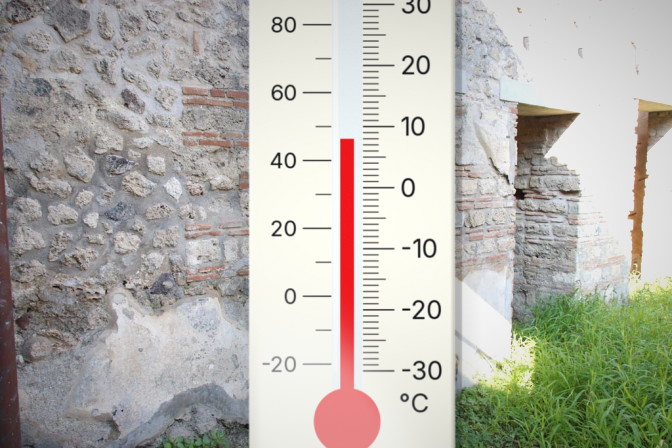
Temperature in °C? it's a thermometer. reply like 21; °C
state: 8; °C
